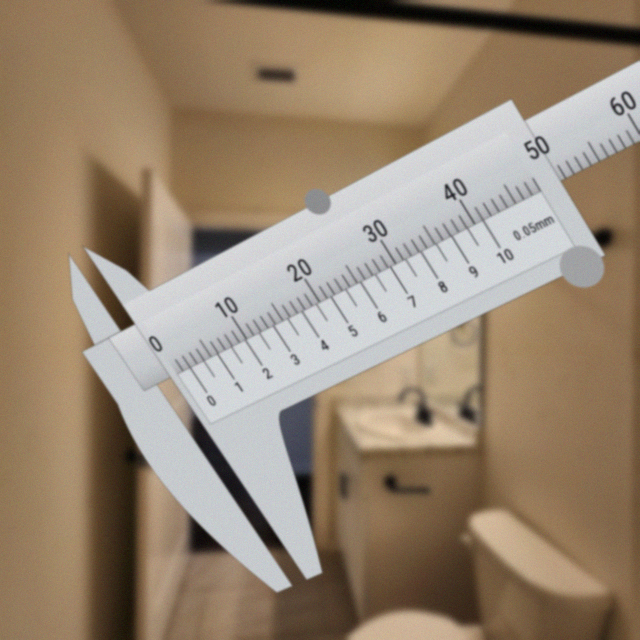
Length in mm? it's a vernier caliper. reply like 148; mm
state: 2.0; mm
